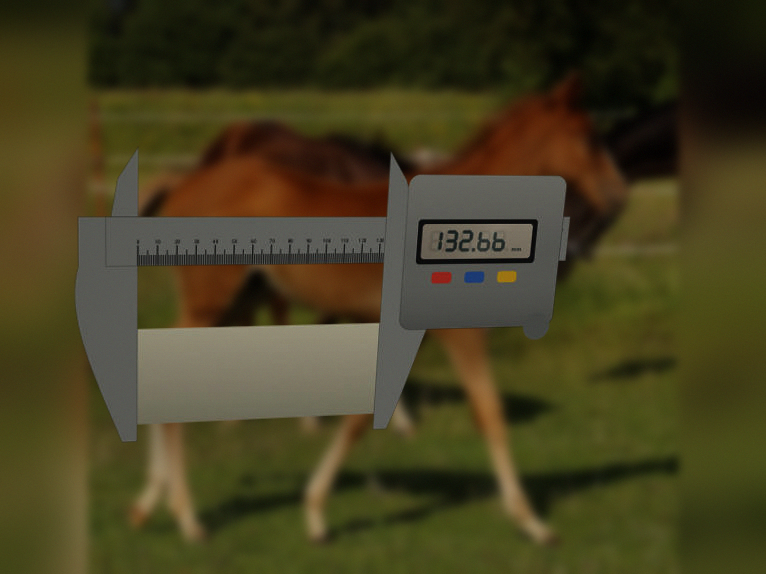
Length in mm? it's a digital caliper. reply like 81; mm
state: 132.66; mm
